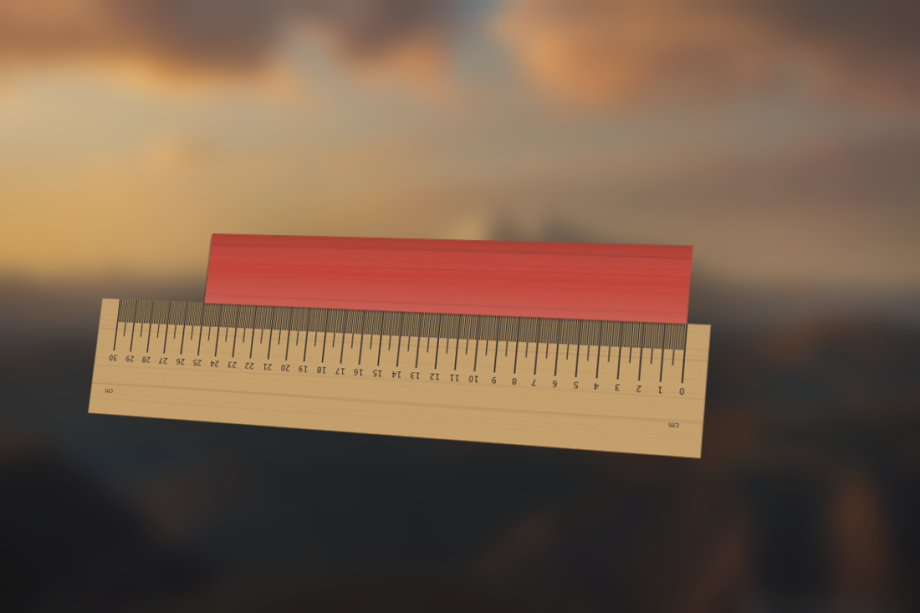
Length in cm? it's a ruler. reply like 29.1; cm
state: 25; cm
